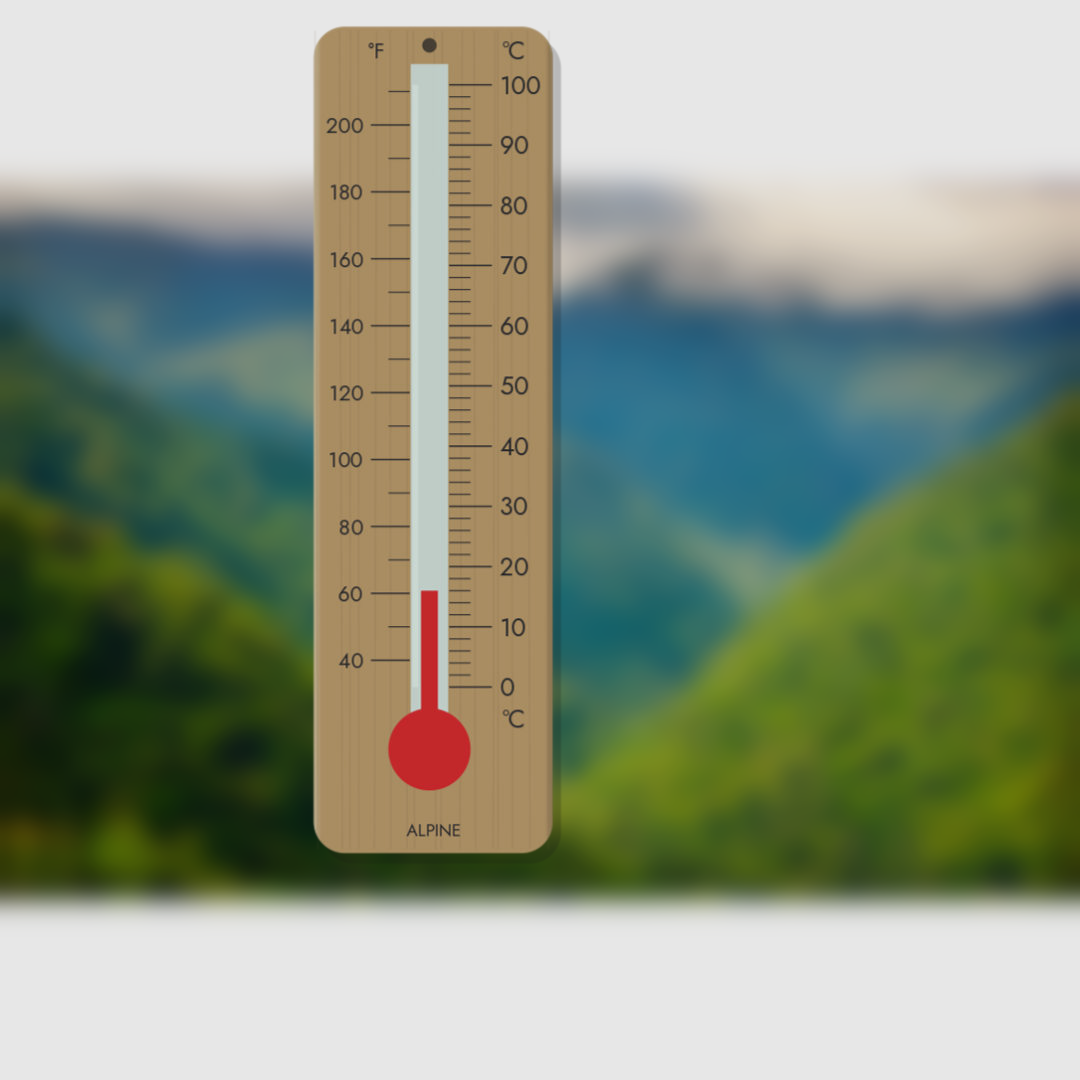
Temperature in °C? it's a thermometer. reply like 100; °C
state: 16; °C
